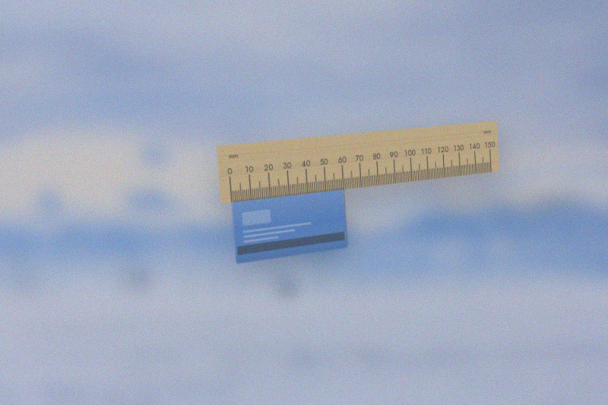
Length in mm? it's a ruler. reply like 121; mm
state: 60; mm
